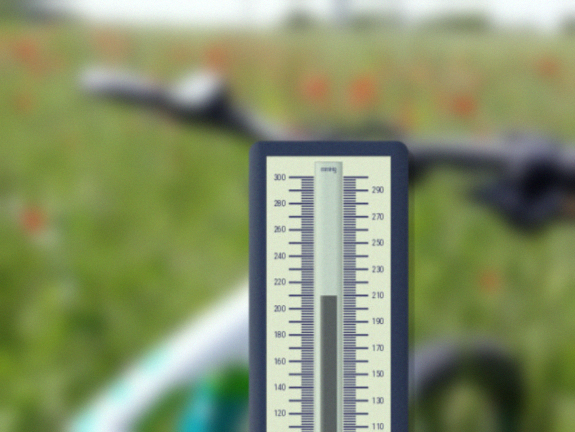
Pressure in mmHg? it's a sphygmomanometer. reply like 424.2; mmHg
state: 210; mmHg
